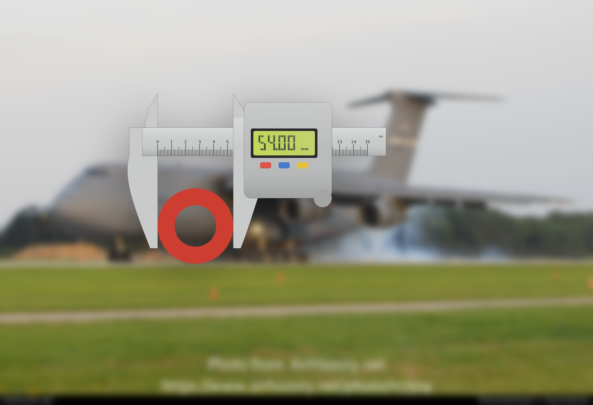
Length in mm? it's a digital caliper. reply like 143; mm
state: 54.00; mm
